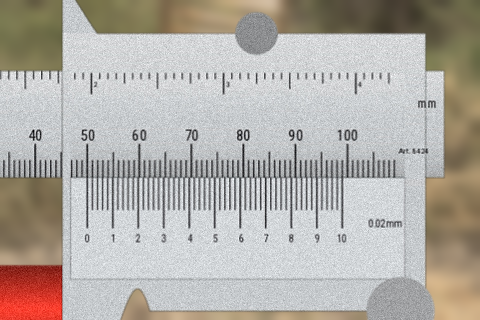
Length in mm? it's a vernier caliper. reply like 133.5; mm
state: 50.0; mm
